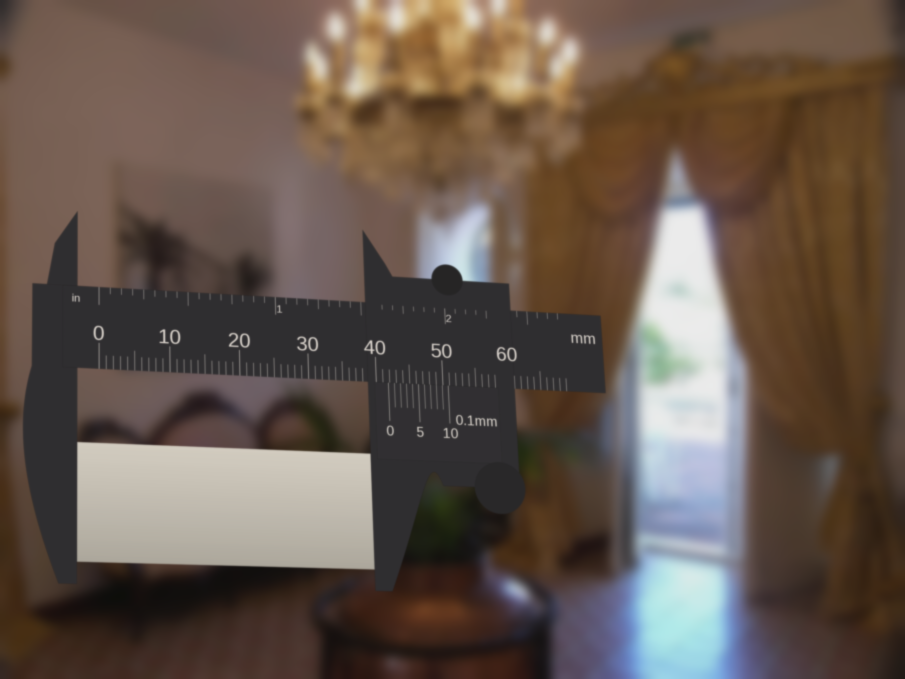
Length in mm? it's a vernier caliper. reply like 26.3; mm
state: 41.8; mm
